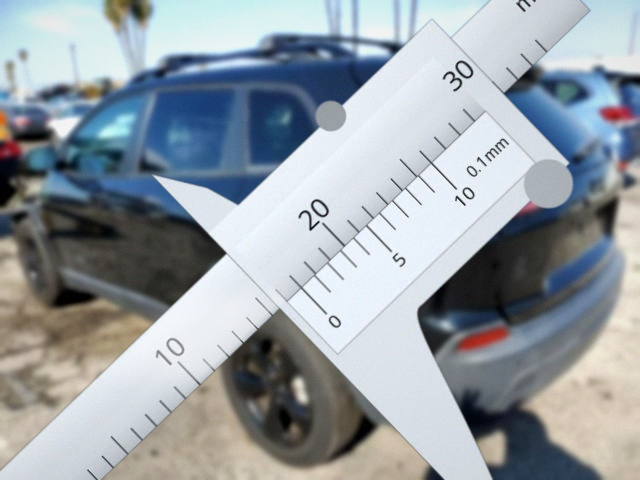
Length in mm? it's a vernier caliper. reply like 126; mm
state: 17.0; mm
